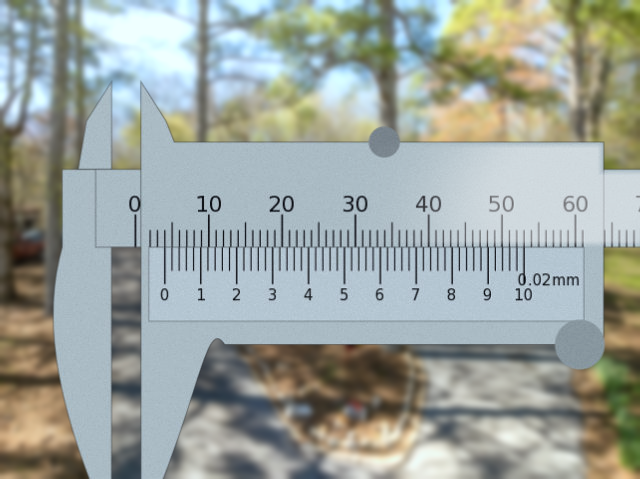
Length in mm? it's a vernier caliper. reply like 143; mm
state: 4.0; mm
